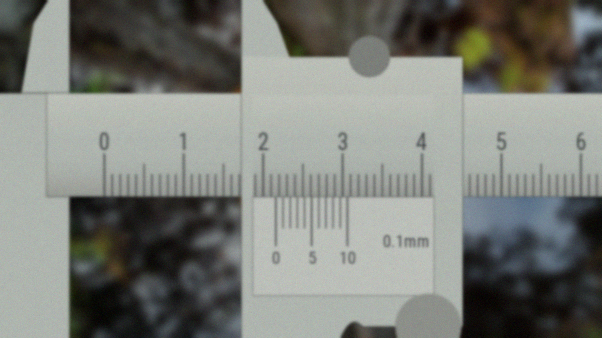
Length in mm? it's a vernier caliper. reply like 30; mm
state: 21.6; mm
